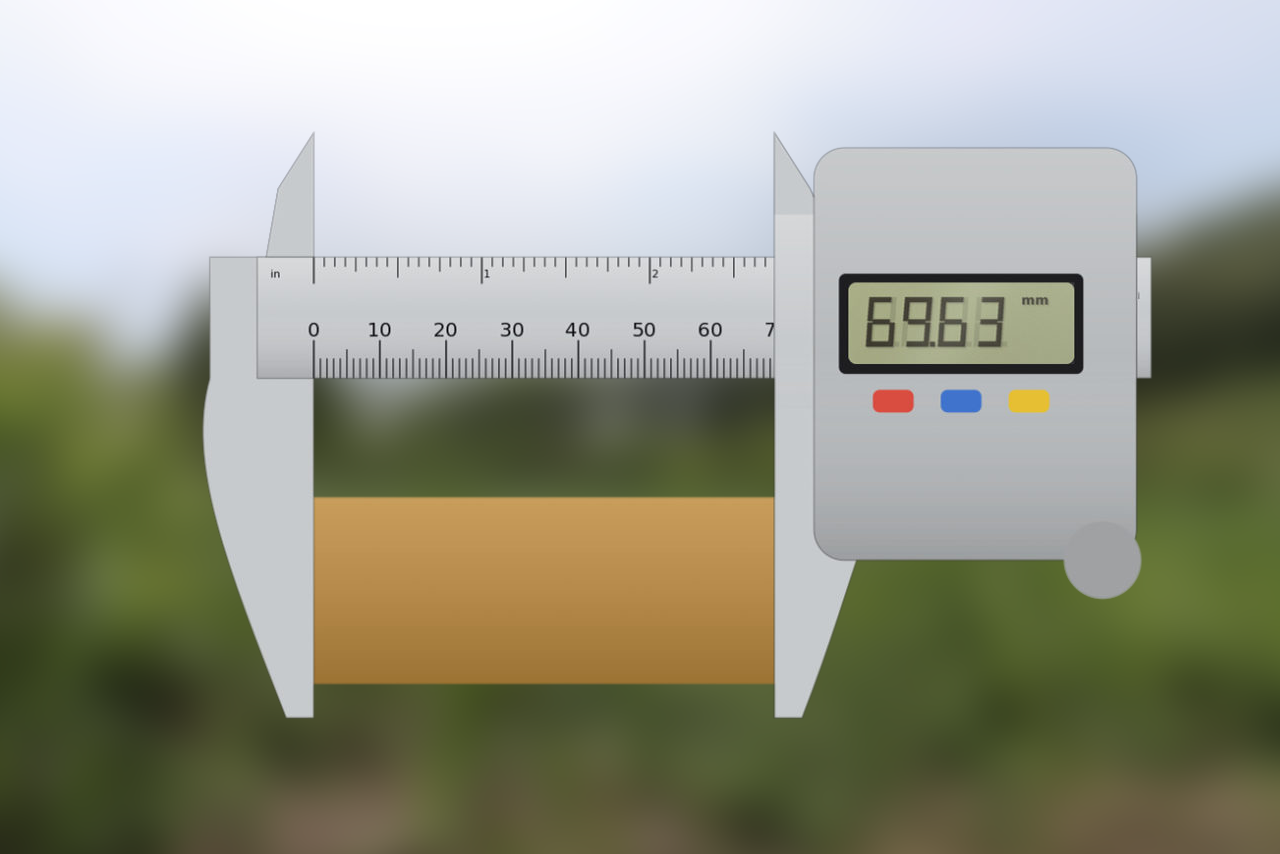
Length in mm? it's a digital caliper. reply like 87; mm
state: 69.63; mm
